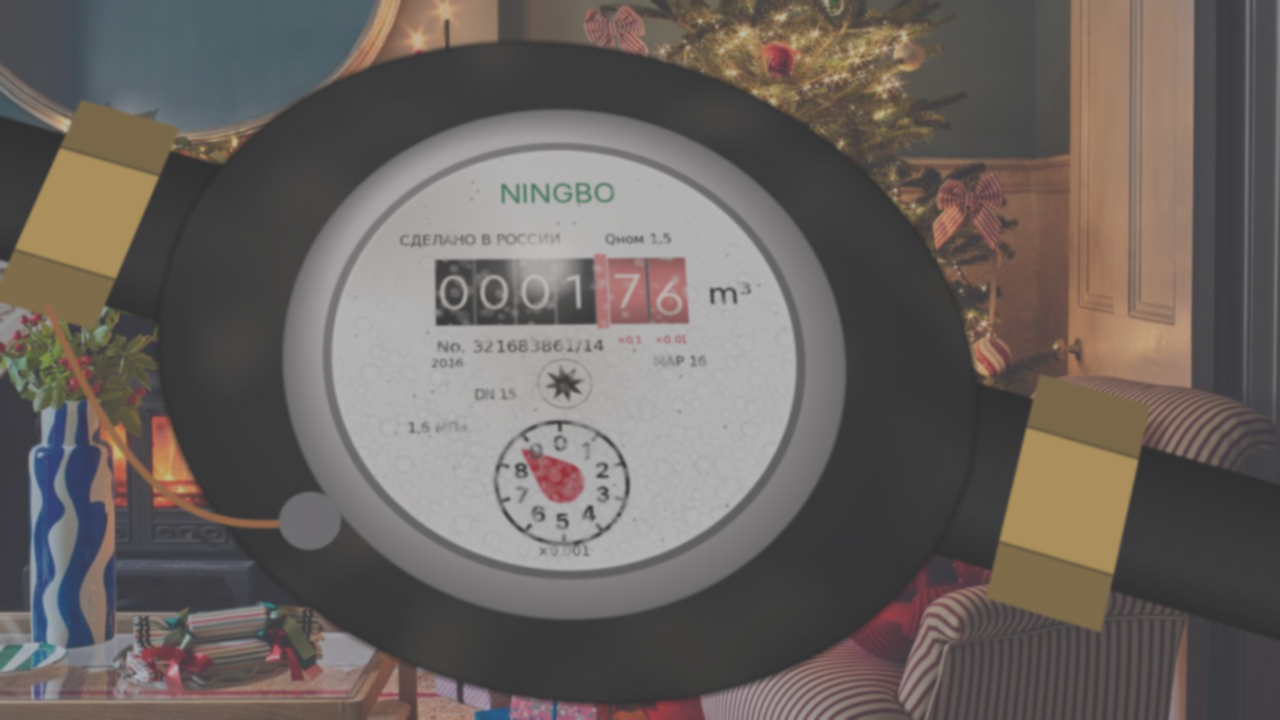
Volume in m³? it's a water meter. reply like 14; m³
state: 1.758; m³
